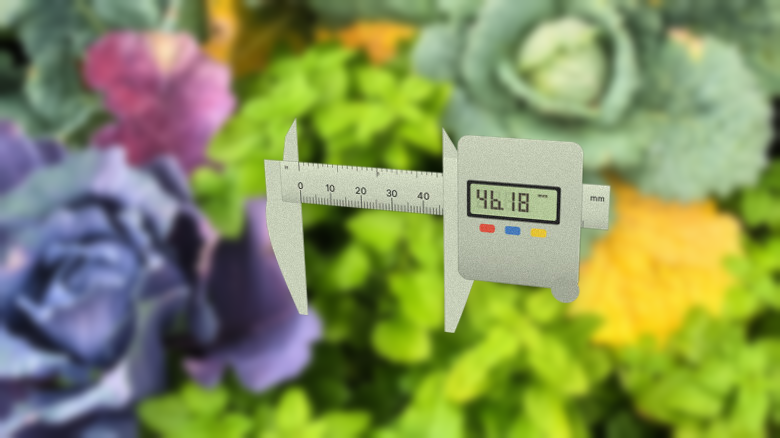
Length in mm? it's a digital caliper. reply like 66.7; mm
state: 46.18; mm
